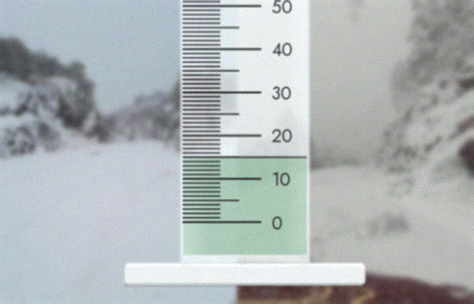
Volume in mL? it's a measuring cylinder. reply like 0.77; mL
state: 15; mL
